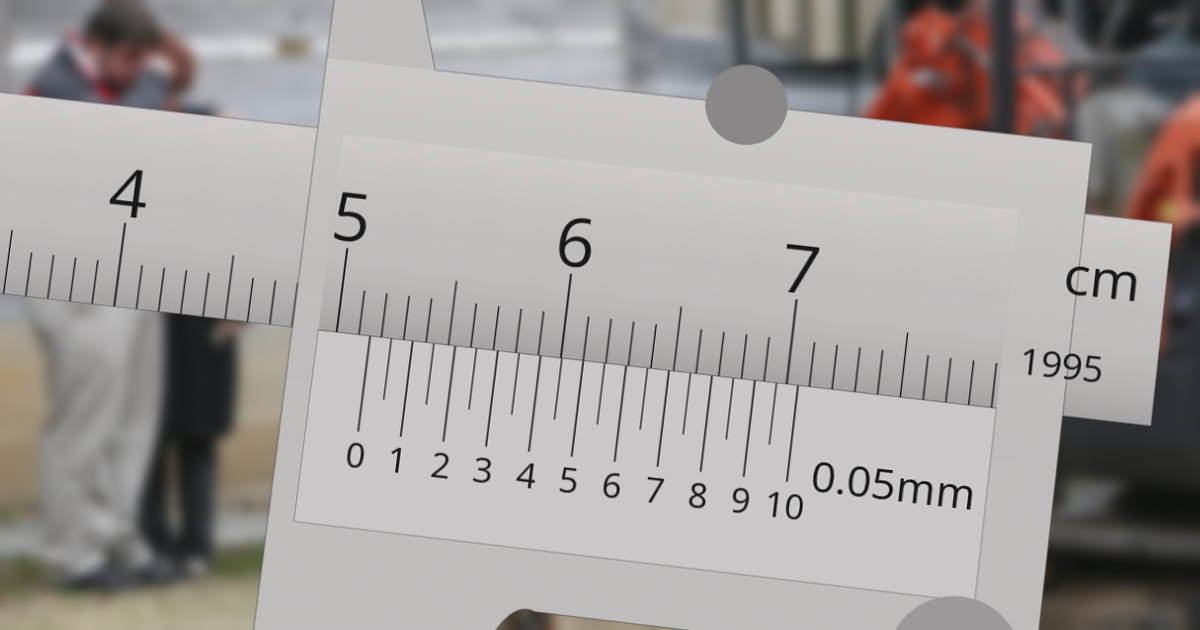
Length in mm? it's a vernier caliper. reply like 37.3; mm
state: 51.5; mm
